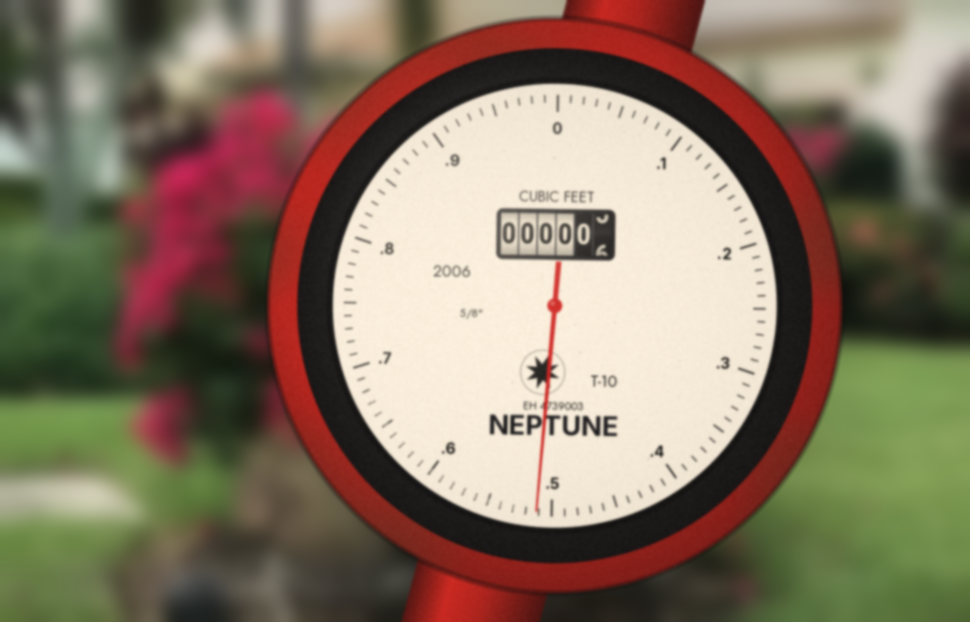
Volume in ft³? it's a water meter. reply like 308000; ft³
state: 5.51; ft³
